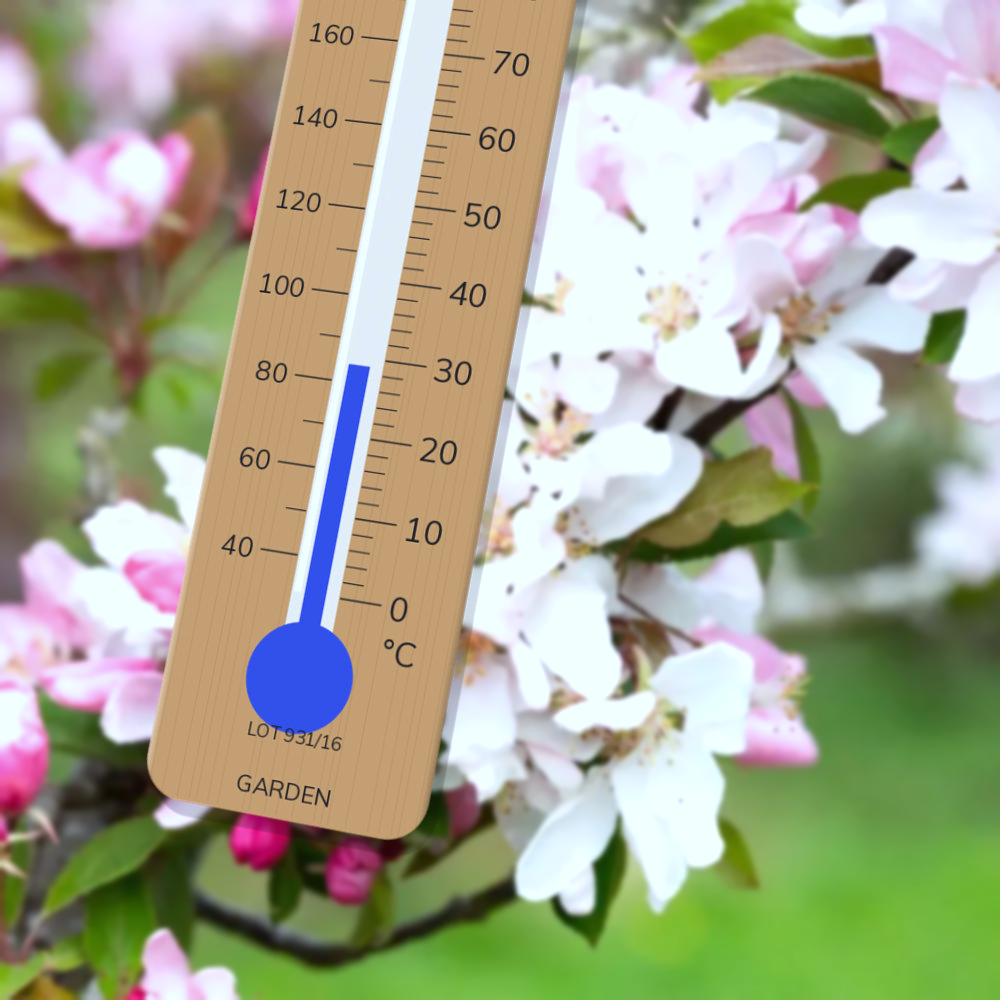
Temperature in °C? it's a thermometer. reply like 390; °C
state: 29; °C
